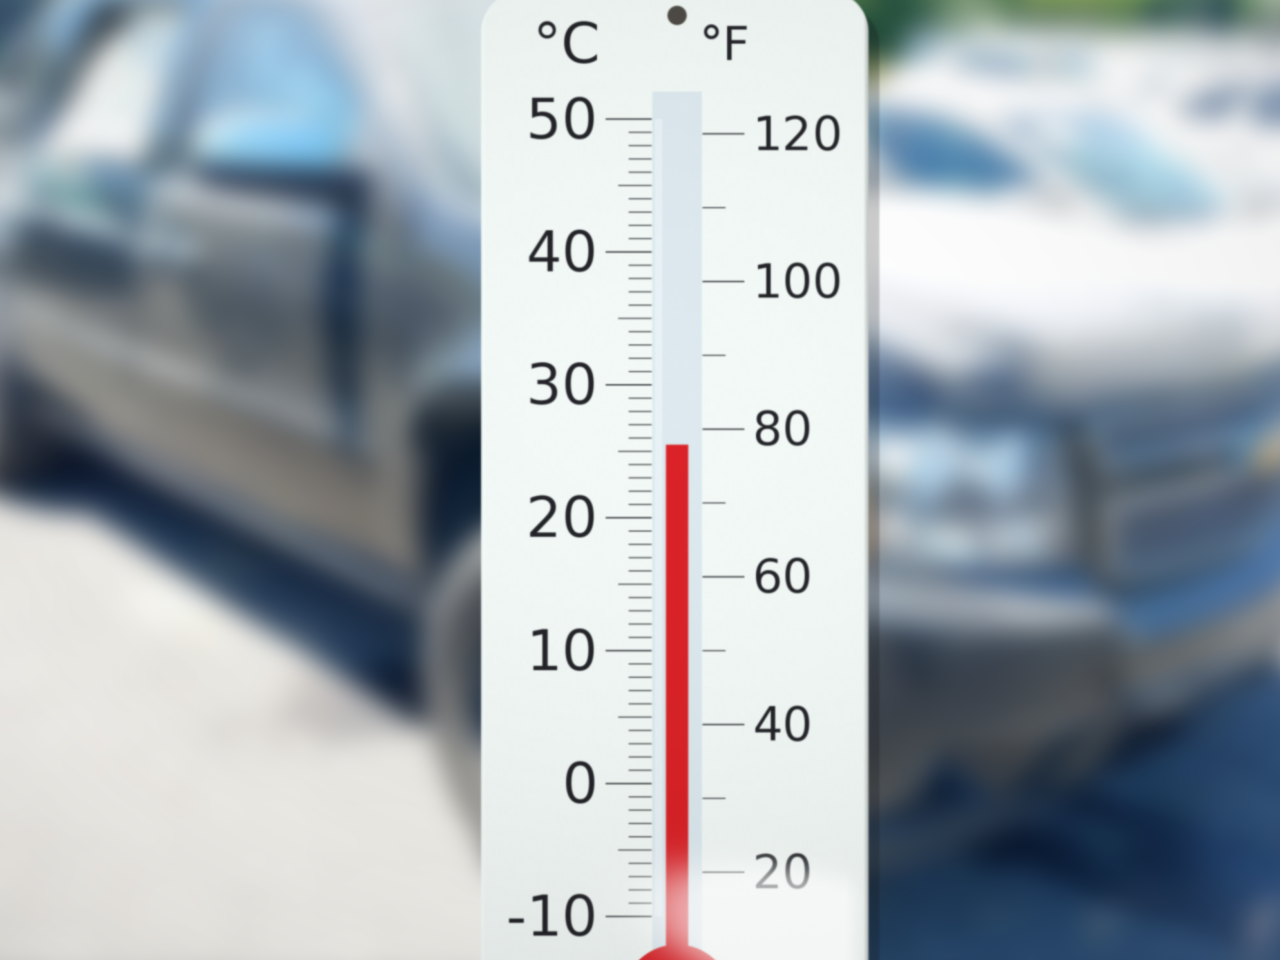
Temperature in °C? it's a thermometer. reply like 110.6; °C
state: 25.5; °C
